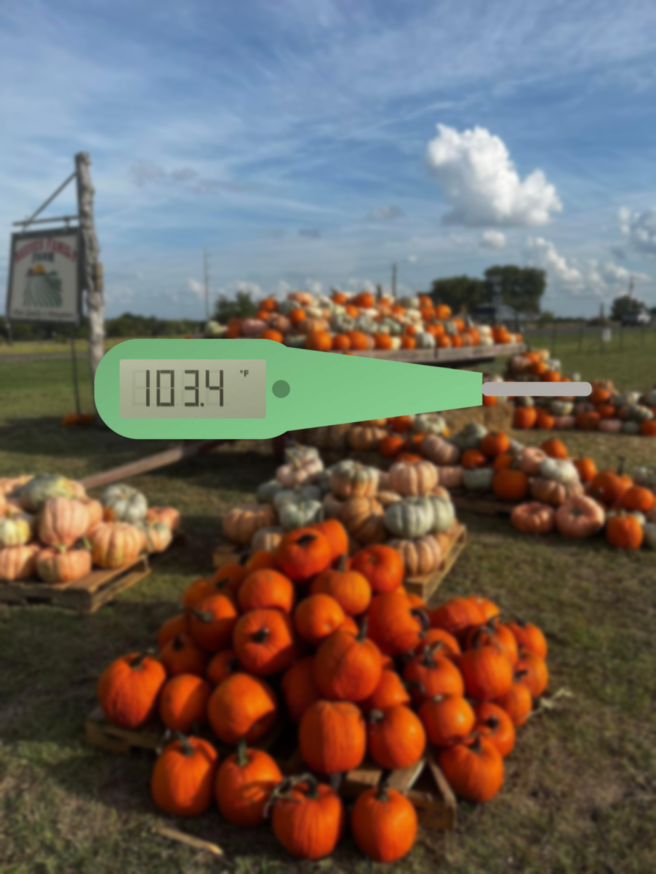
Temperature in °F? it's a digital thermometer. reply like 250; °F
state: 103.4; °F
